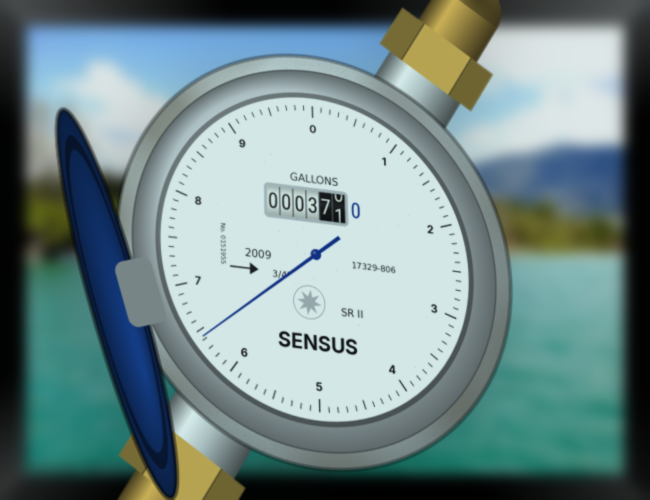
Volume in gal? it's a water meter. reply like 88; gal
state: 3706.4; gal
